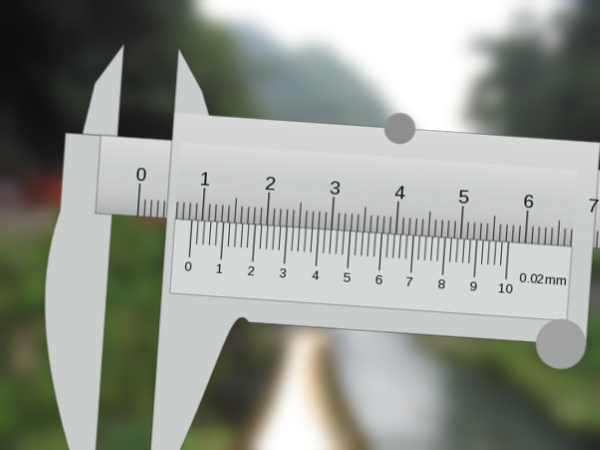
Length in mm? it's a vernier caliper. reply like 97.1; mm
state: 8.4; mm
